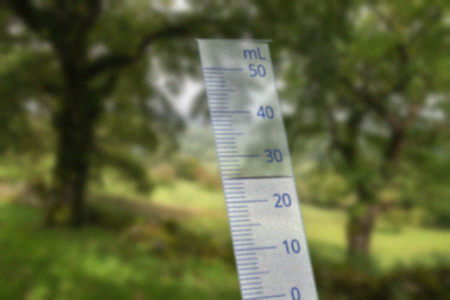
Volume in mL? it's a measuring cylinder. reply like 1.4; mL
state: 25; mL
